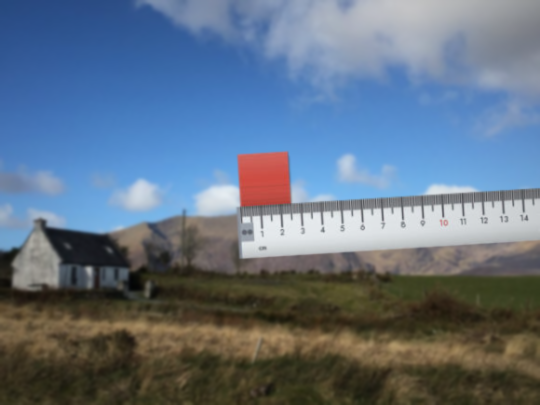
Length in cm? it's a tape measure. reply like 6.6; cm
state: 2.5; cm
